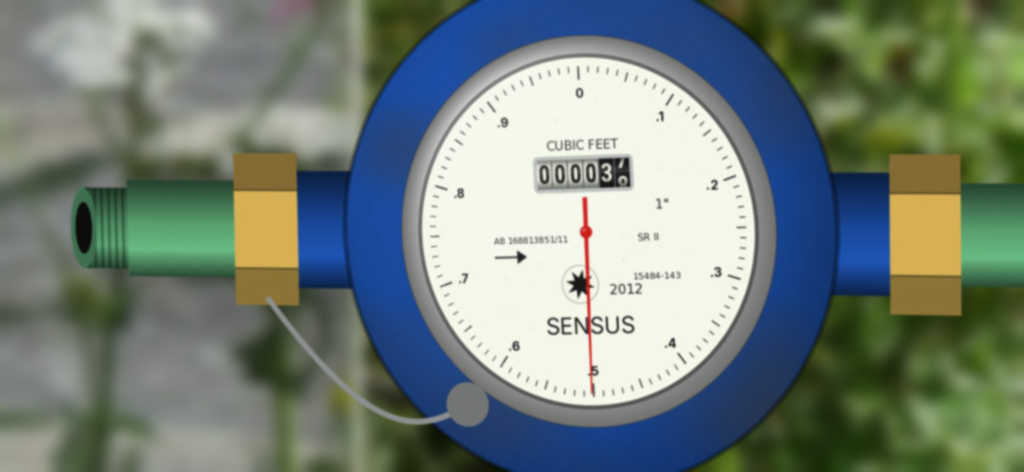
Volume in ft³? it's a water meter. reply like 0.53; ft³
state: 37.50; ft³
